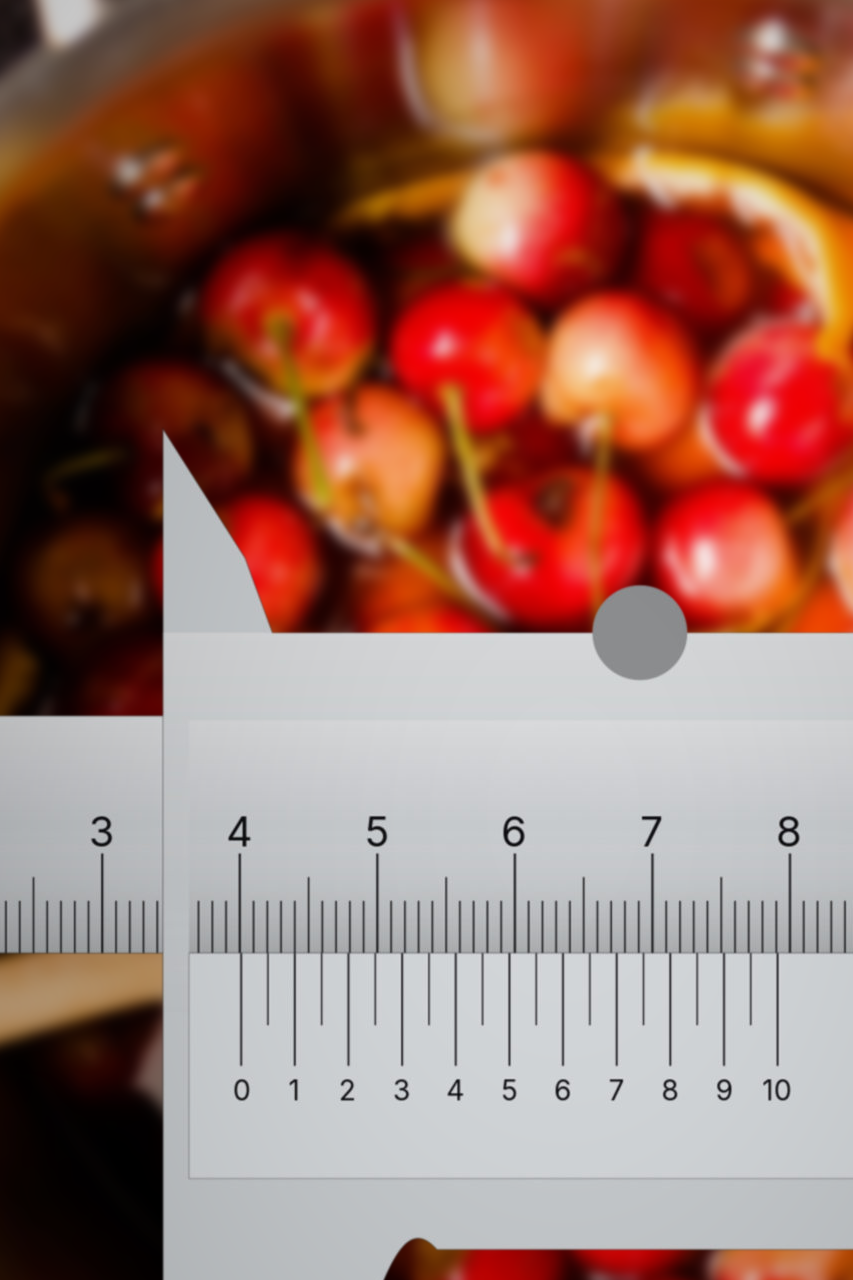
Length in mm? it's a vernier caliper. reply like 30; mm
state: 40.1; mm
